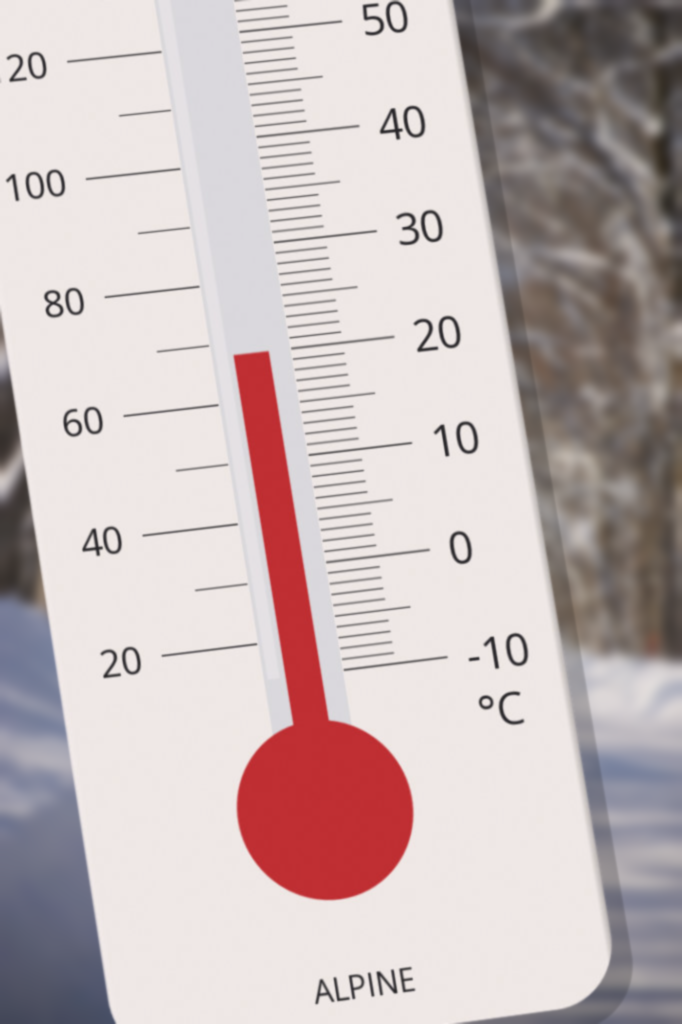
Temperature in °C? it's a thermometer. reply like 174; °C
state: 20; °C
